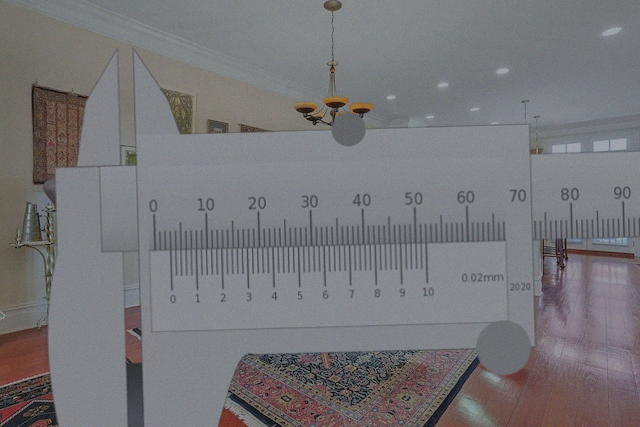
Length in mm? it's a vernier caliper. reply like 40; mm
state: 3.0; mm
